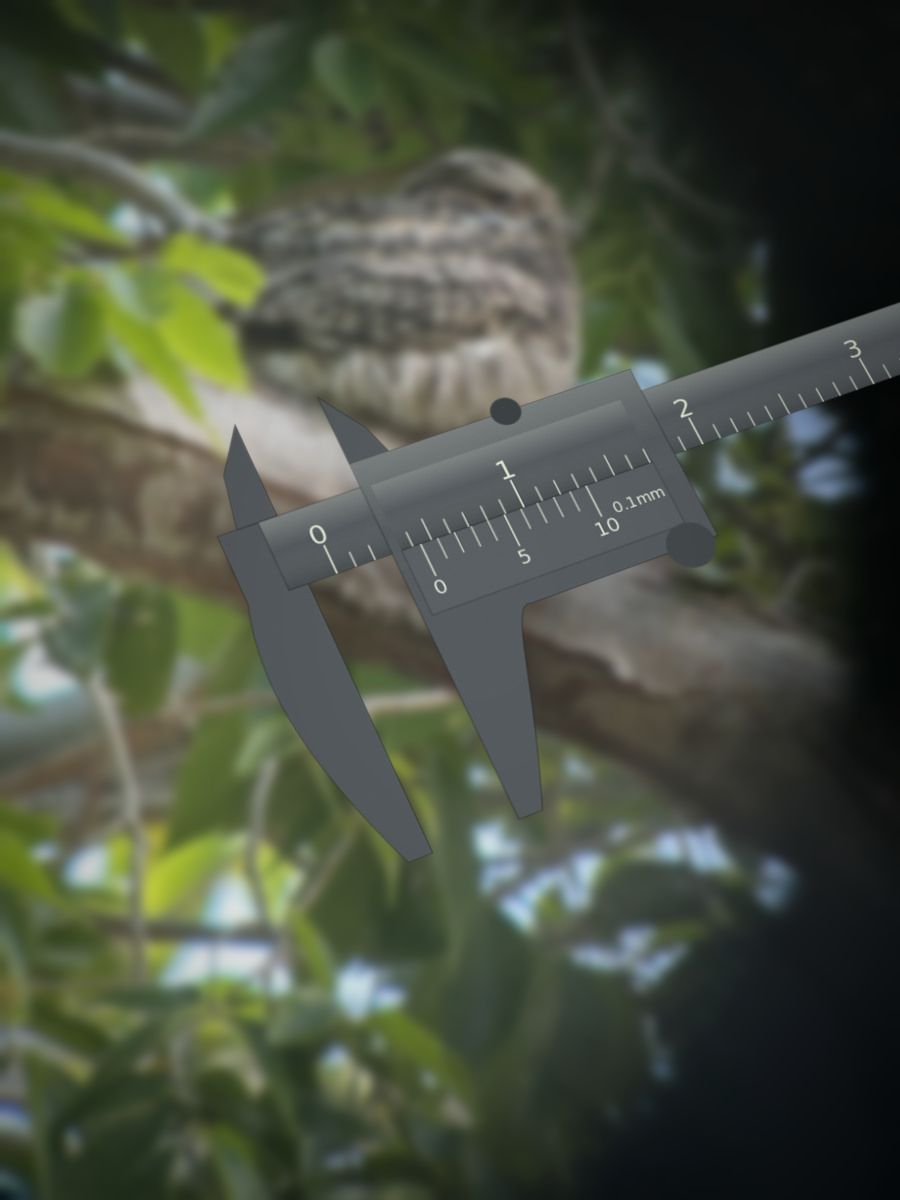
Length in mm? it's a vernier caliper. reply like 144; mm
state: 4.4; mm
